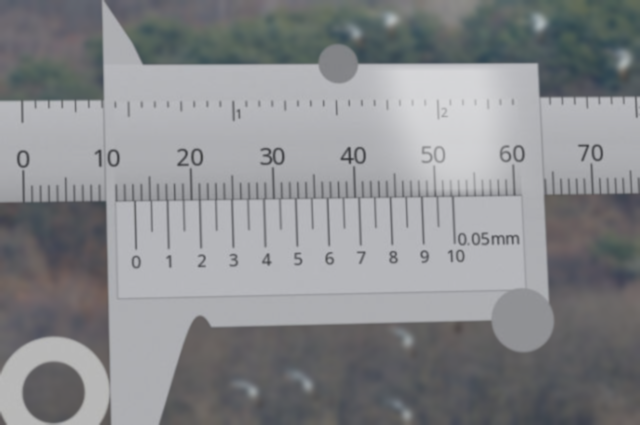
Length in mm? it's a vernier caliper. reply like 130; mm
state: 13.2; mm
